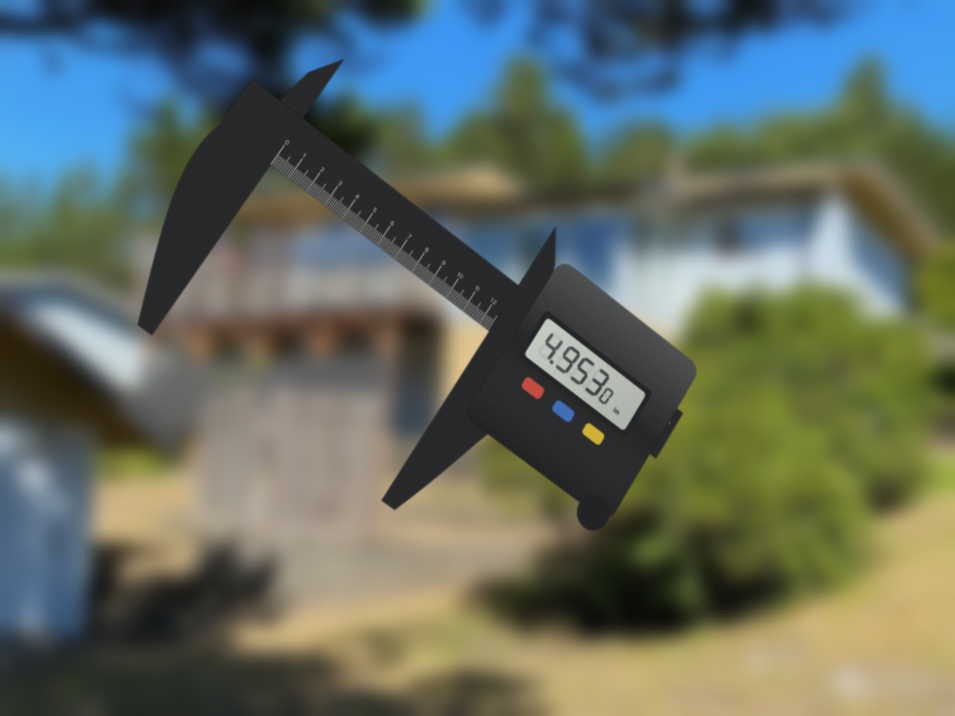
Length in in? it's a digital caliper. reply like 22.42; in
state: 4.9530; in
